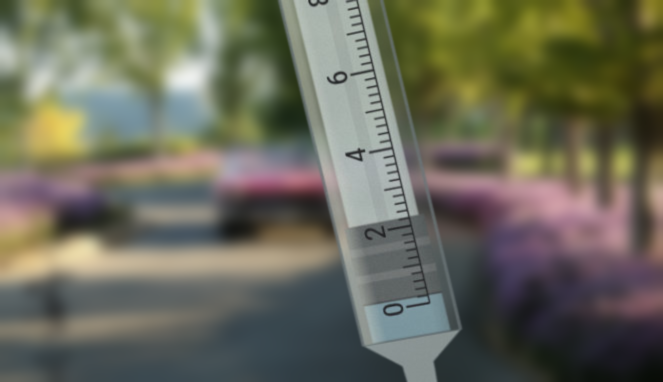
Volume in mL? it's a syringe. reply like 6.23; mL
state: 0.2; mL
